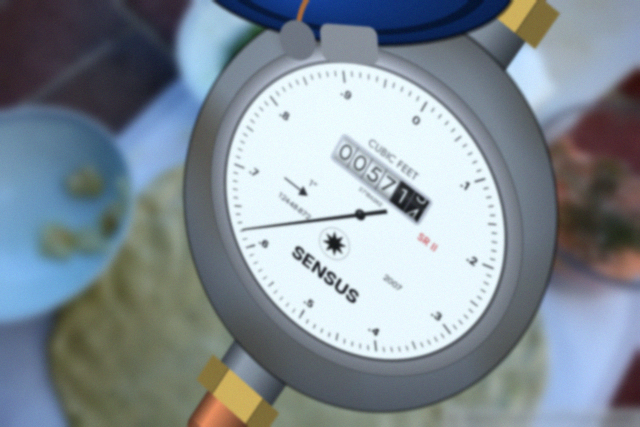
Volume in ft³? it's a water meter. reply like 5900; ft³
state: 5713.62; ft³
